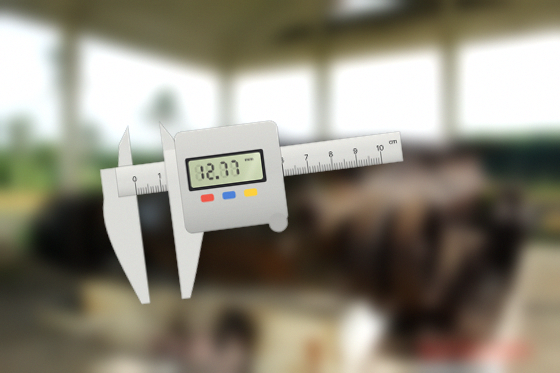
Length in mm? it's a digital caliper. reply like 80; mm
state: 12.77; mm
